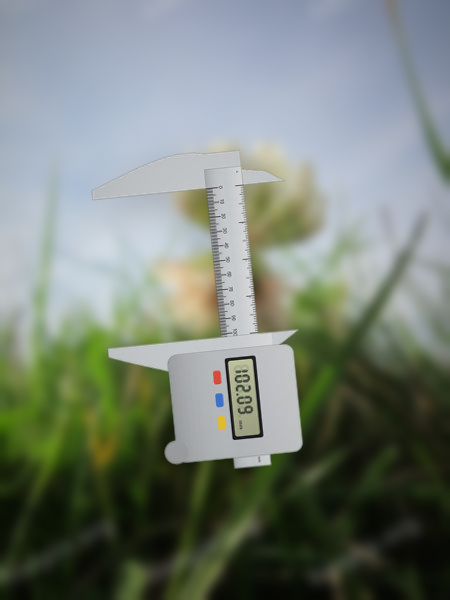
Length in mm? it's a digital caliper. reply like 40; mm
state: 102.09; mm
